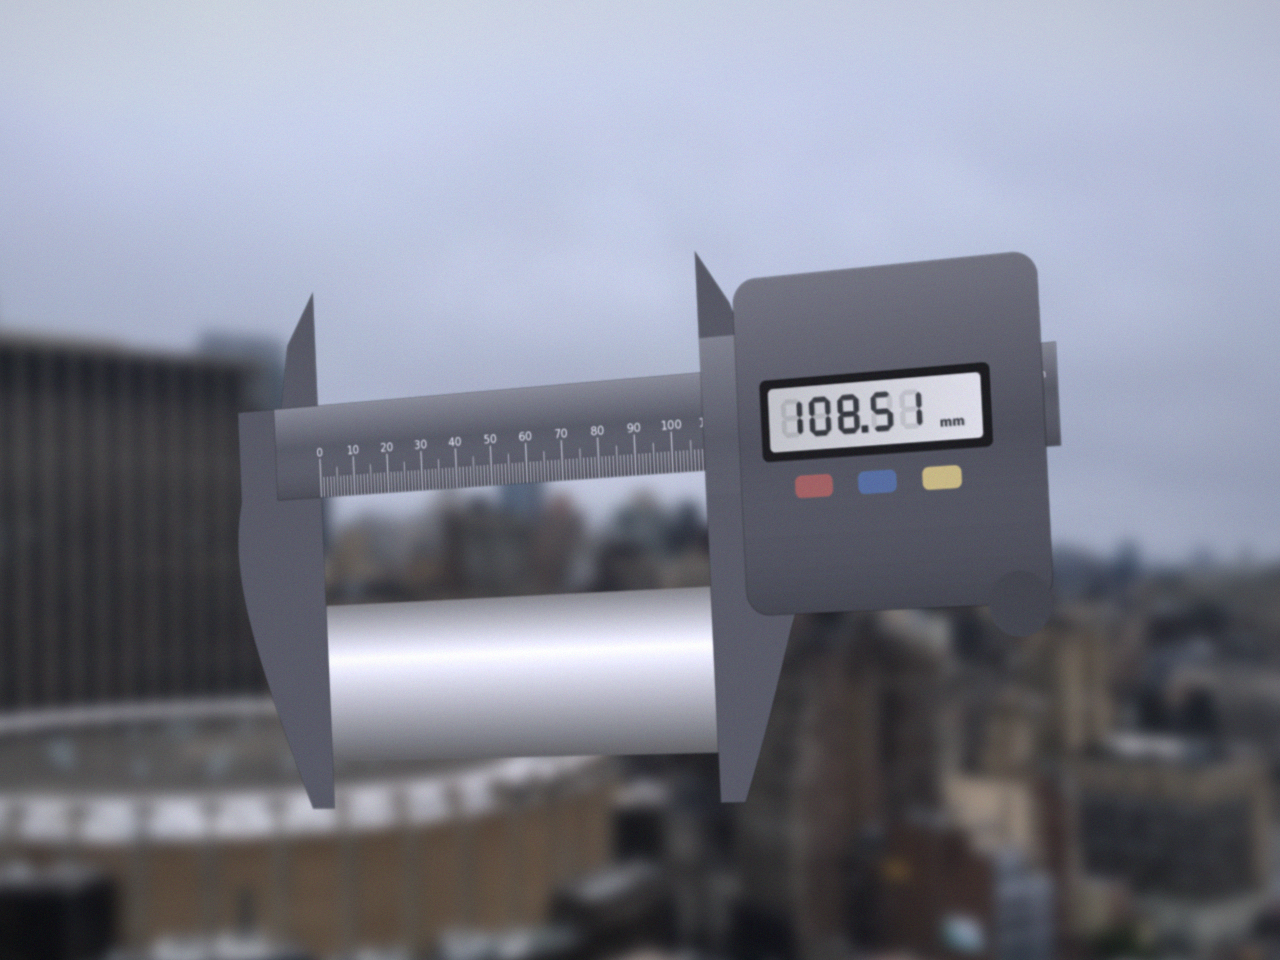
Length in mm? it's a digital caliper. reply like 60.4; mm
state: 108.51; mm
